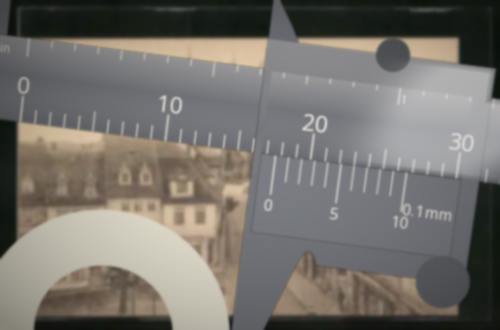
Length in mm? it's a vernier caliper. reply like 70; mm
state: 17.6; mm
